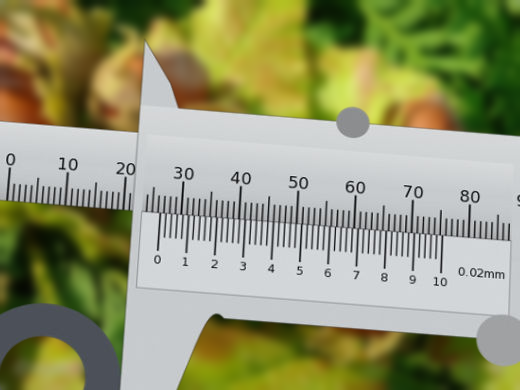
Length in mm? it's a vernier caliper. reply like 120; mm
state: 26.4; mm
